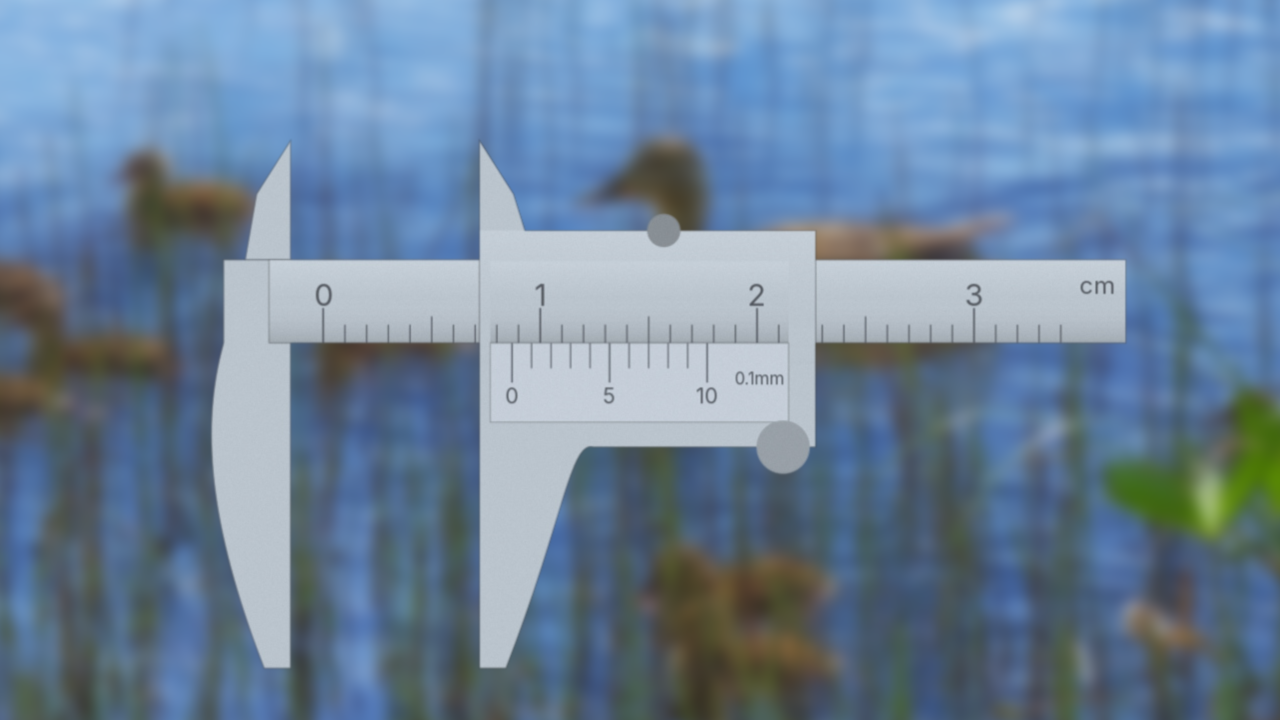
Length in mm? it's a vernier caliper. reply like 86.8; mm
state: 8.7; mm
